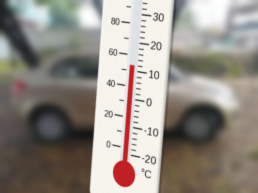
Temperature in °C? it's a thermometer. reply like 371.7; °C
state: 12; °C
